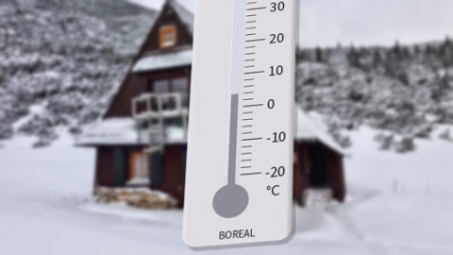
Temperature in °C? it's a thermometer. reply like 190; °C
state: 4; °C
